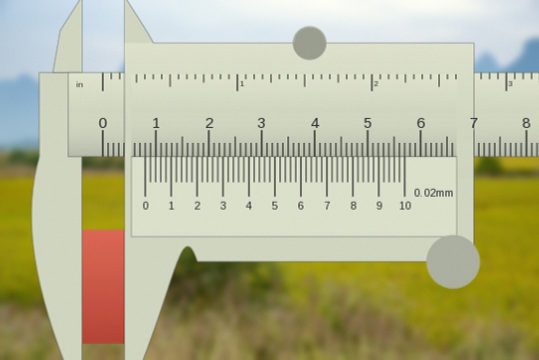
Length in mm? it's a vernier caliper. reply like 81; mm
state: 8.0; mm
